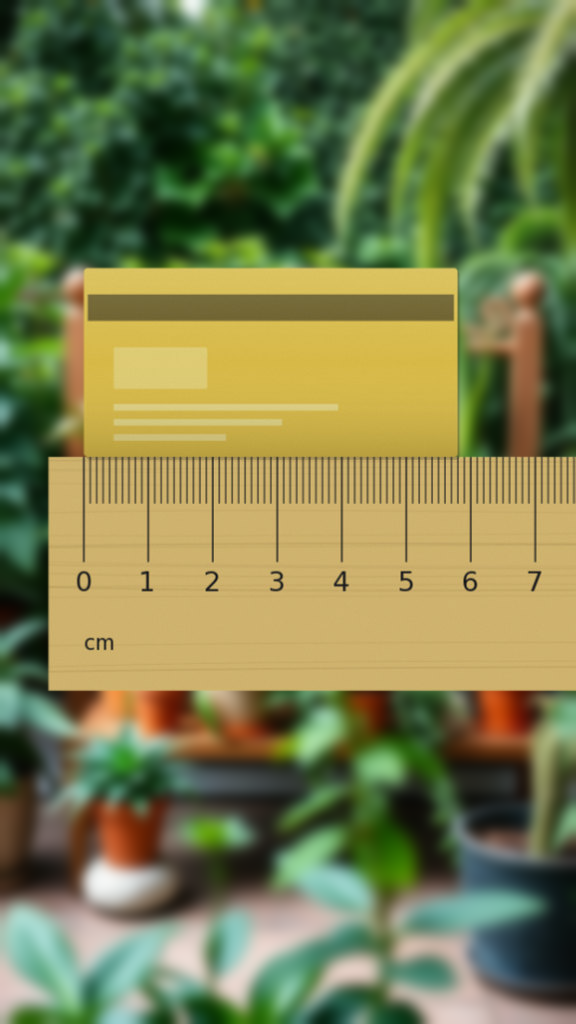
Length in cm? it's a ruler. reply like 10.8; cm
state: 5.8; cm
